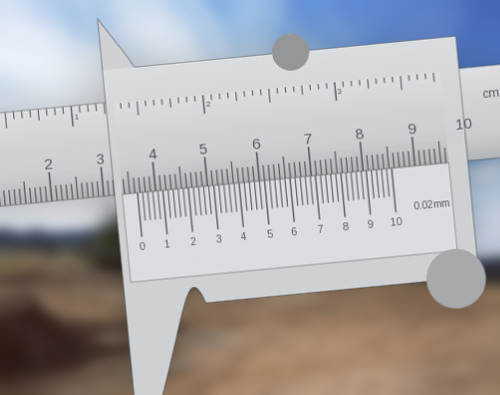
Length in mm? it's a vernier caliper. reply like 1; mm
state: 36.5; mm
